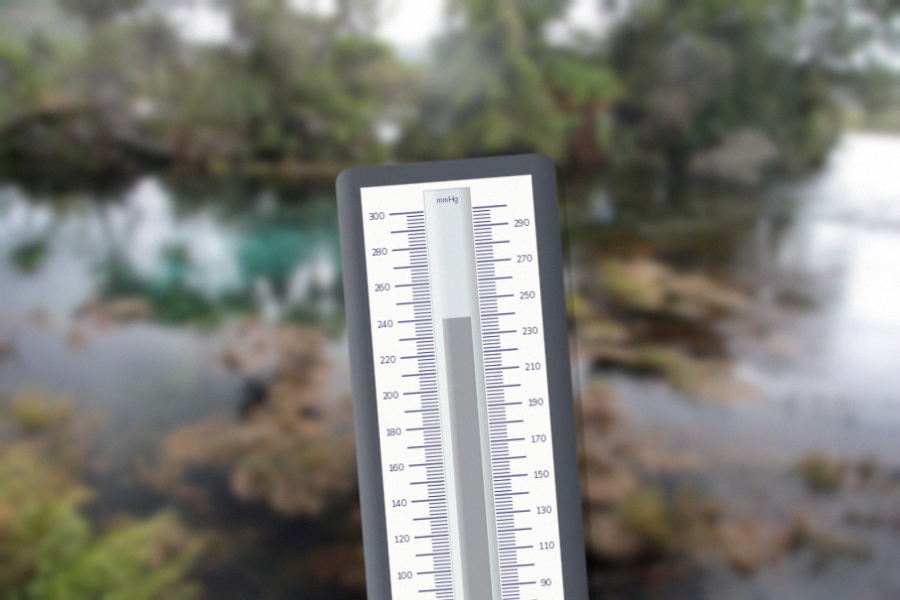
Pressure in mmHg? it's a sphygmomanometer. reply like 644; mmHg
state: 240; mmHg
